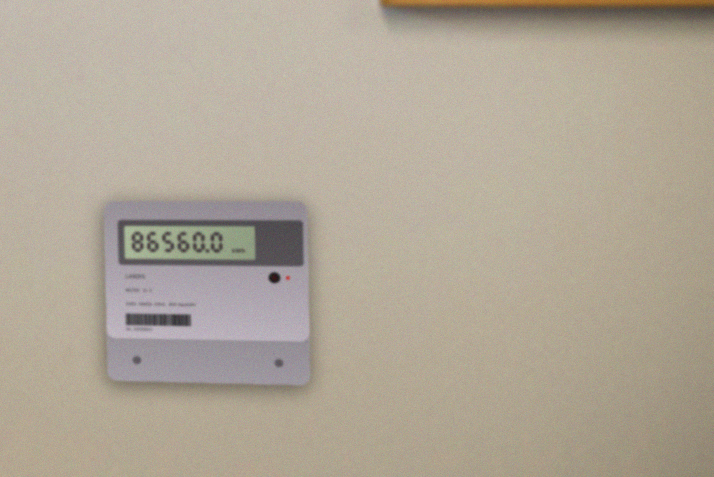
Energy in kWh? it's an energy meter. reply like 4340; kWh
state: 86560.0; kWh
